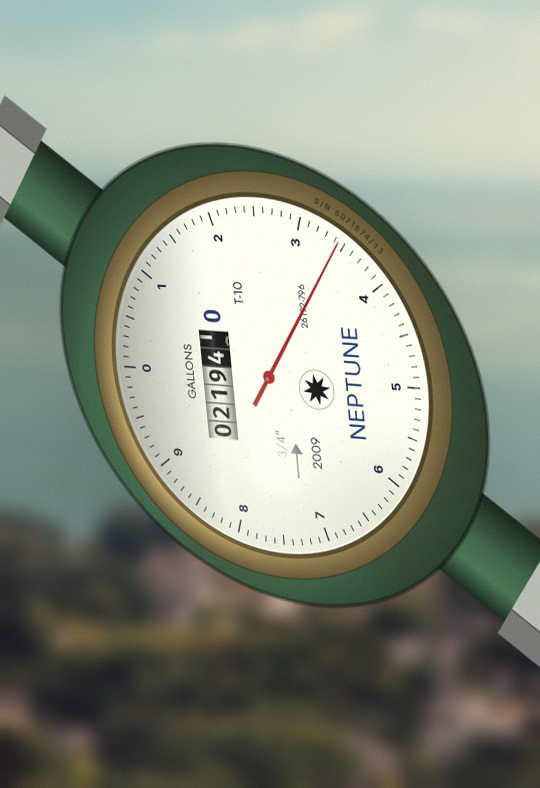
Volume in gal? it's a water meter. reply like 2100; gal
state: 219413.4; gal
